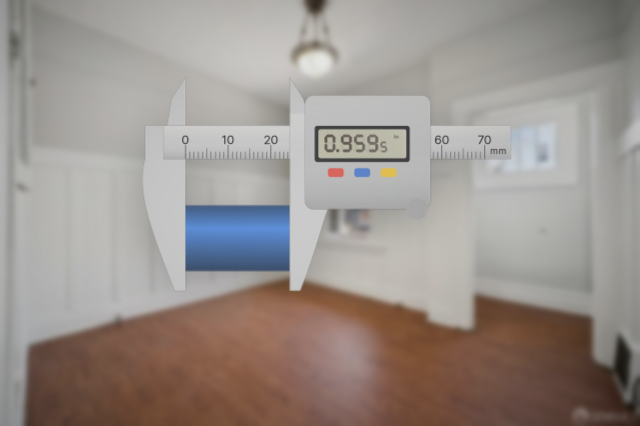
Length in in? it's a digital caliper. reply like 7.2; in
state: 0.9595; in
